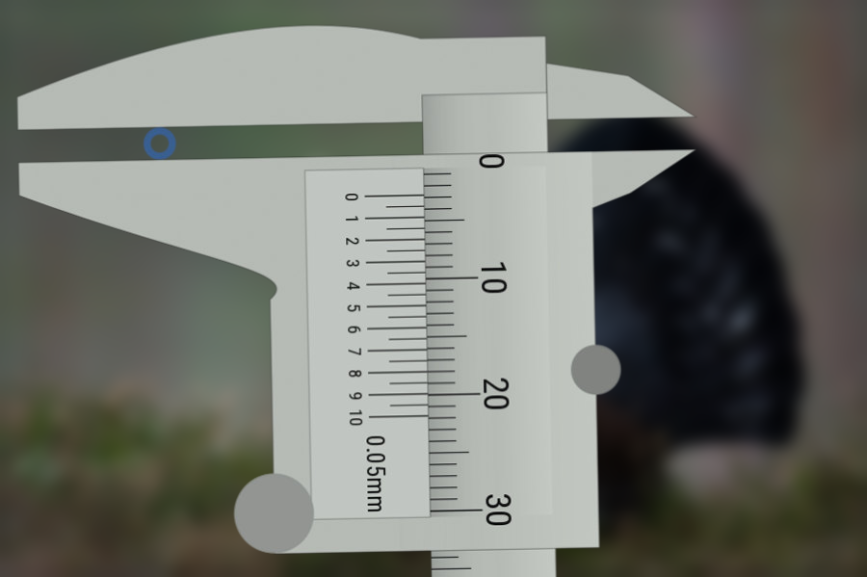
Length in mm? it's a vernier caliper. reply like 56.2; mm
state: 2.8; mm
